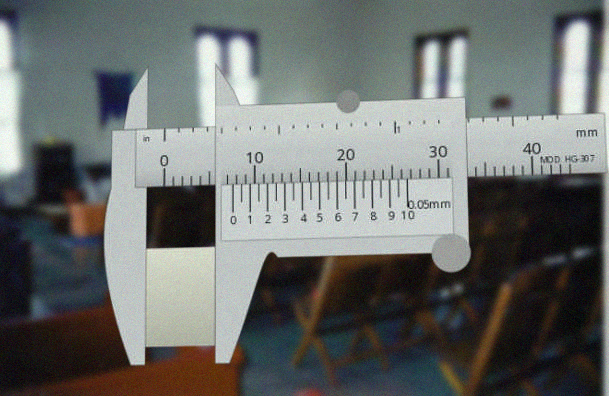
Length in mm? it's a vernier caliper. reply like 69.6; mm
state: 7.6; mm
